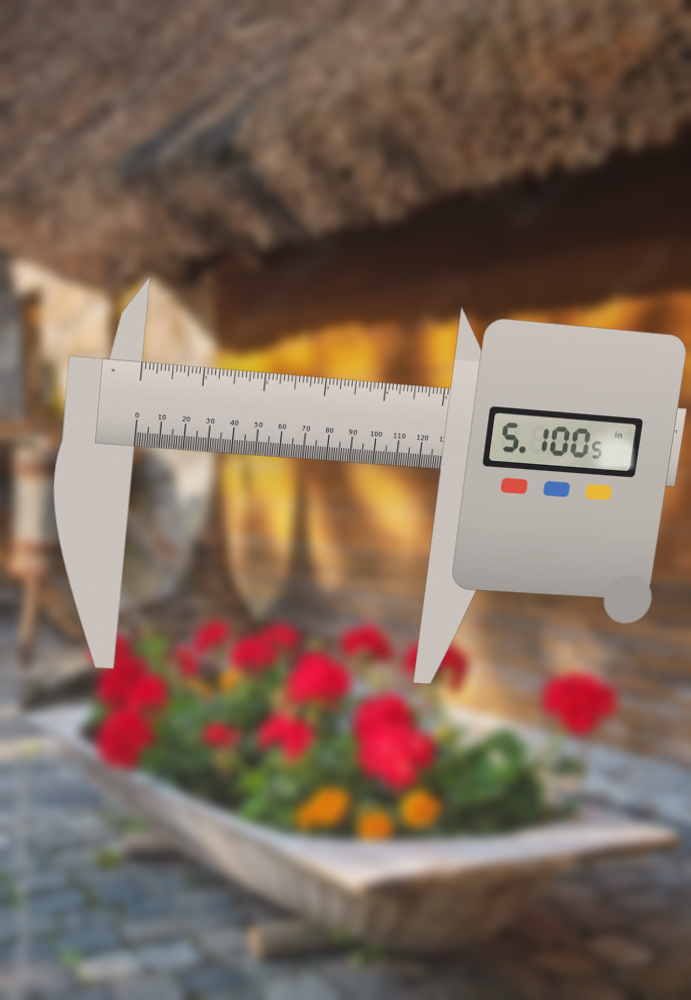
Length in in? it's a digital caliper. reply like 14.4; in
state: 5.1005; in
